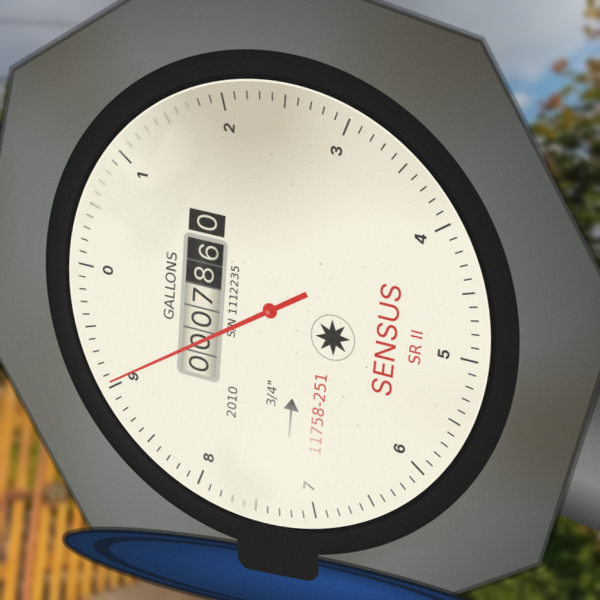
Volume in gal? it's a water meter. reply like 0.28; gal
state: 7859.0; gal
